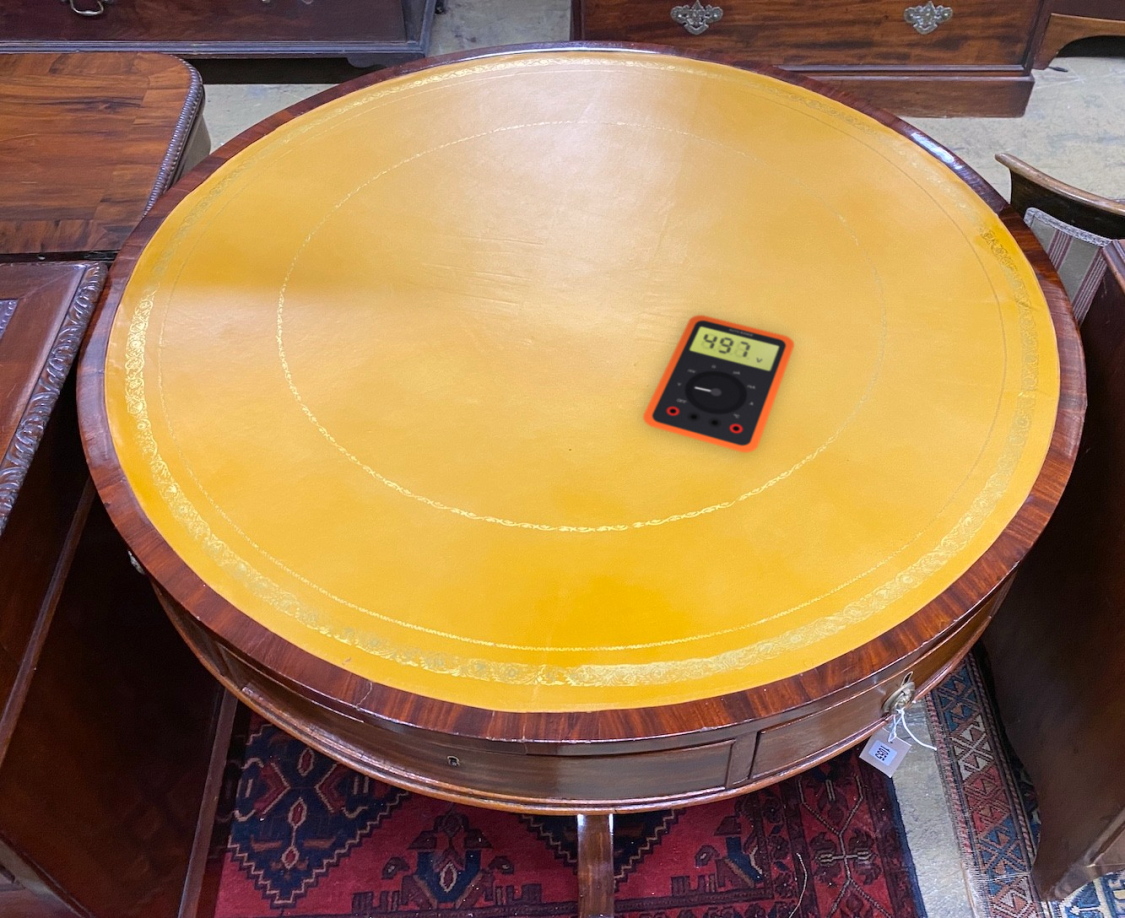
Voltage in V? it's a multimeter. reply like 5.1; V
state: 497; V
